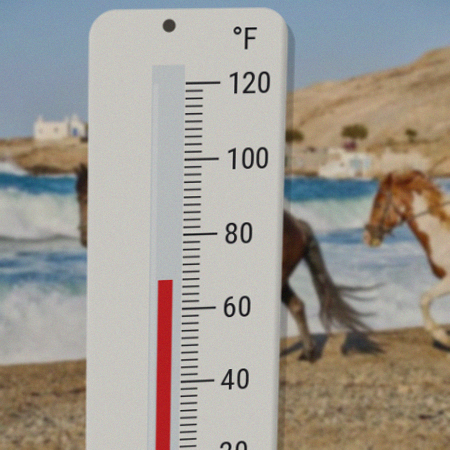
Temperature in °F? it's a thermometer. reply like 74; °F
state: 68; °F
